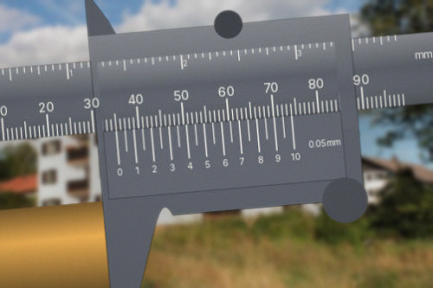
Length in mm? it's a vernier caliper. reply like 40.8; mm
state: 35.0; mm
